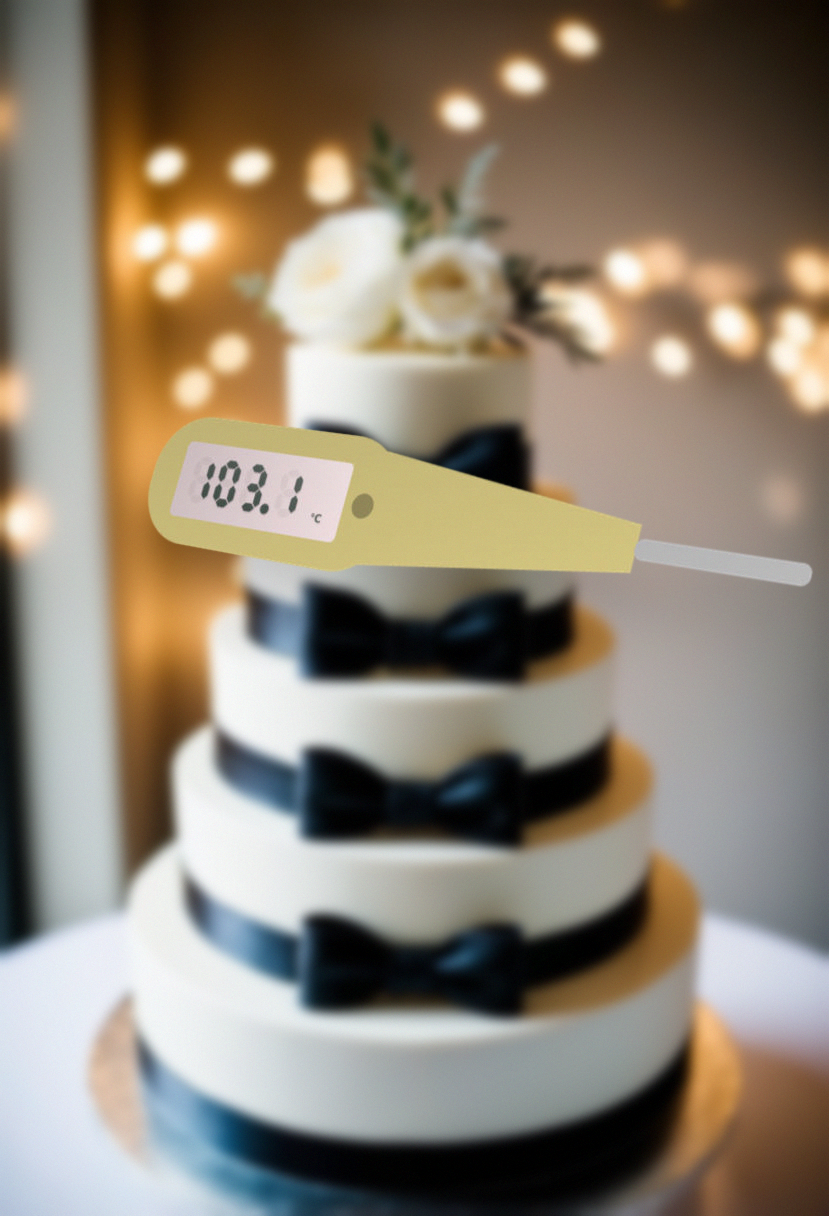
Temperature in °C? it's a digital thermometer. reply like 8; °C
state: 103.1; °C
